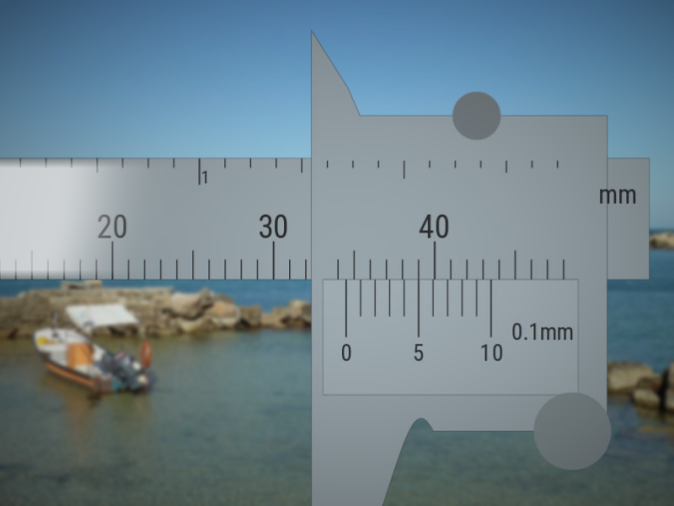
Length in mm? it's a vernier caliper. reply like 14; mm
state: 34.5; mm
